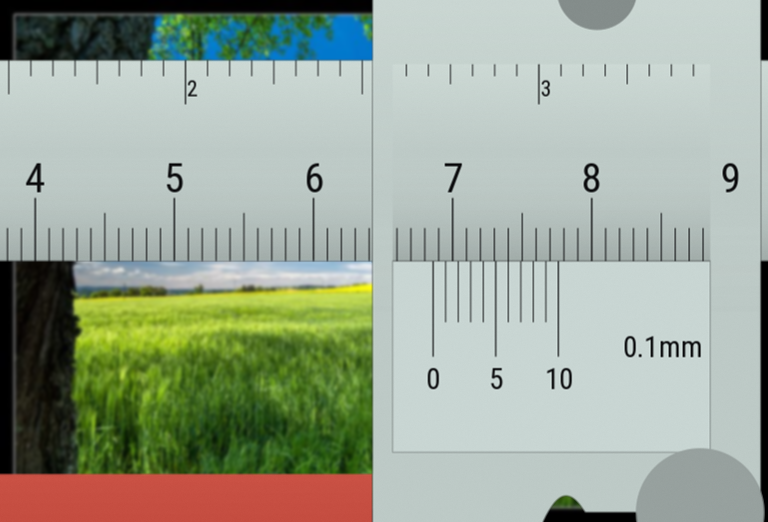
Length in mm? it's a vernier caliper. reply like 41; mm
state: 68.6; mm
